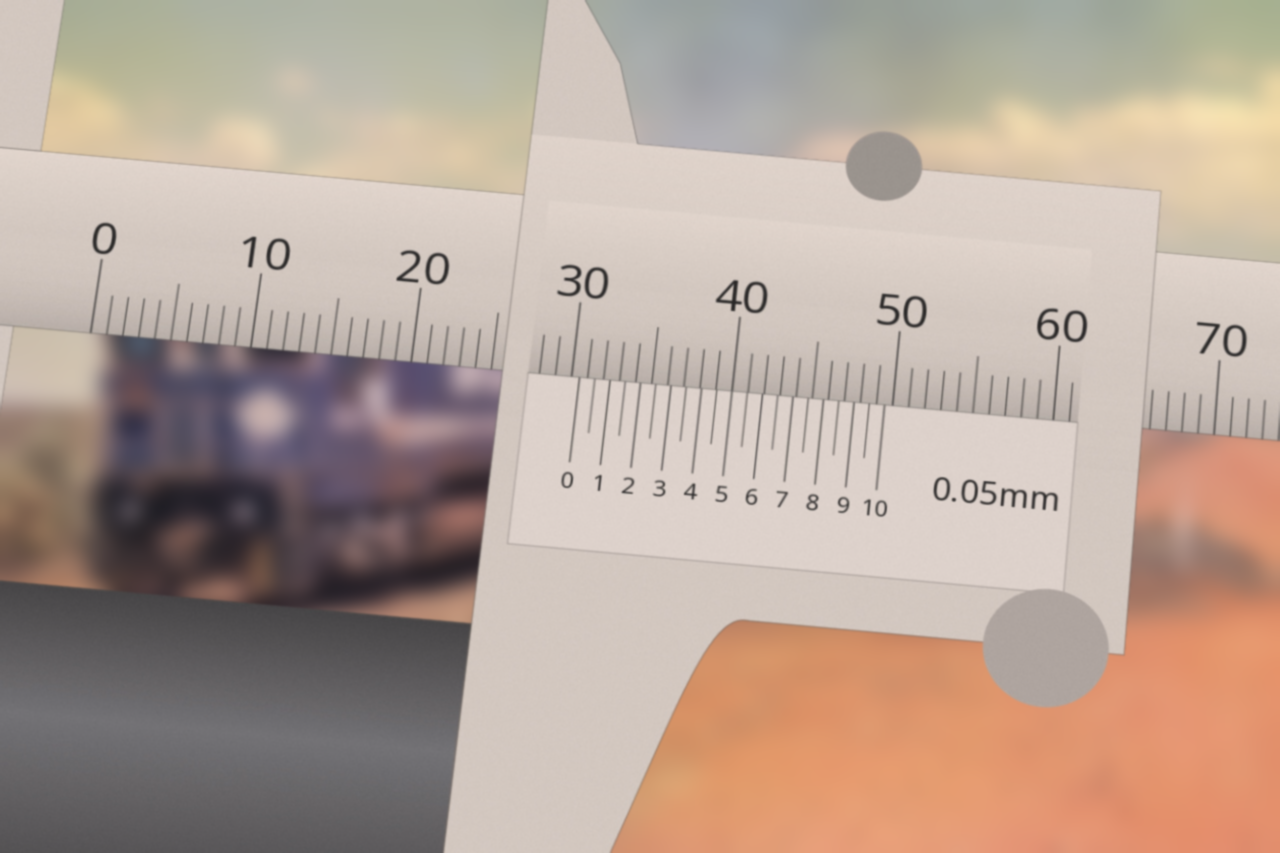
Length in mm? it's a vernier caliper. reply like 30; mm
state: 30.5; mm
